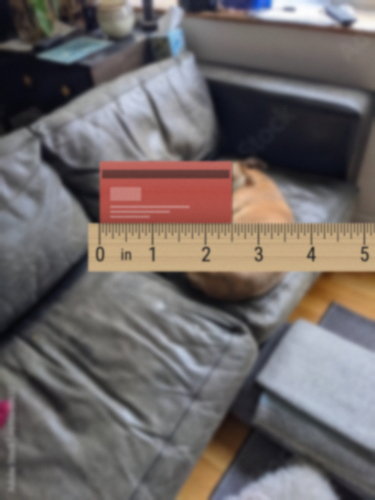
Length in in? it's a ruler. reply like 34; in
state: 2.5; in
